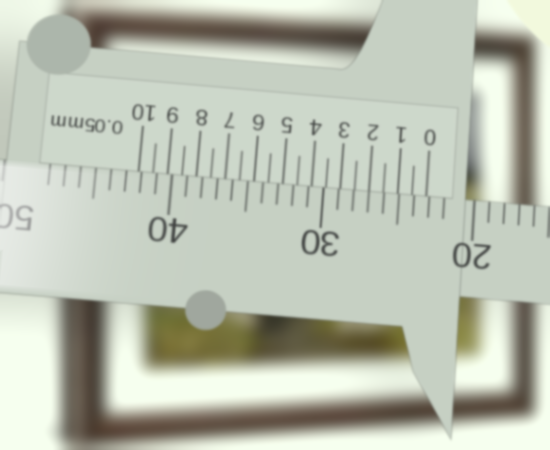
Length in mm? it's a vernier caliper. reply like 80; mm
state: 23.2; mm
